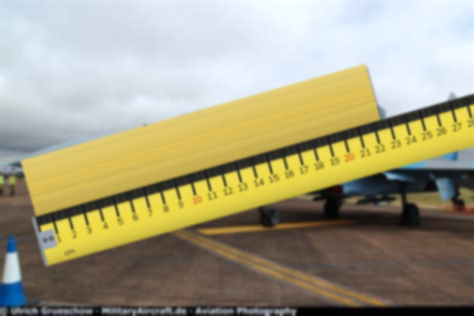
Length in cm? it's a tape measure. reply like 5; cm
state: 22.5; cm
